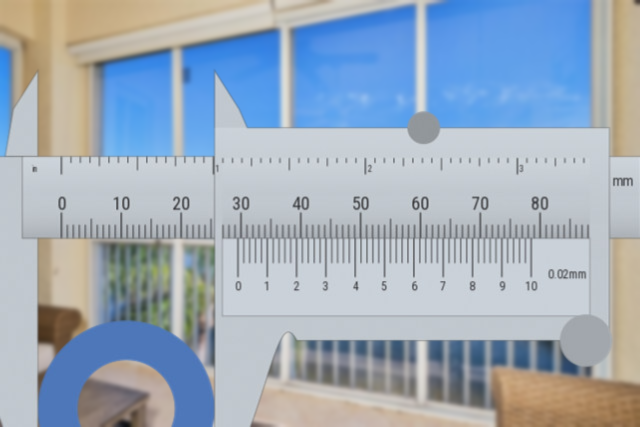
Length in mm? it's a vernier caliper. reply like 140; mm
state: 29.5; mm
